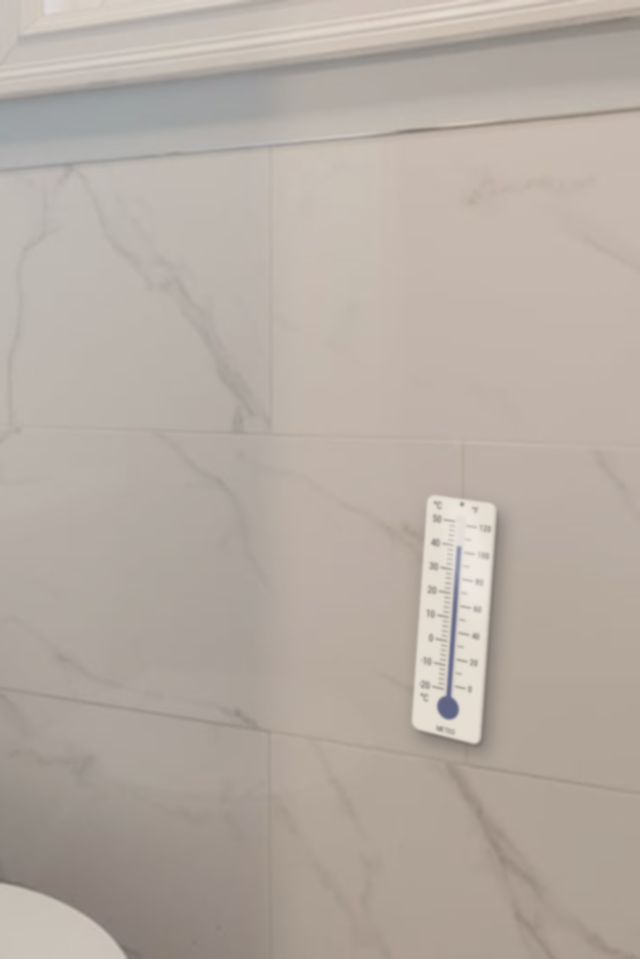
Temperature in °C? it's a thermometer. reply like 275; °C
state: 40; °C
